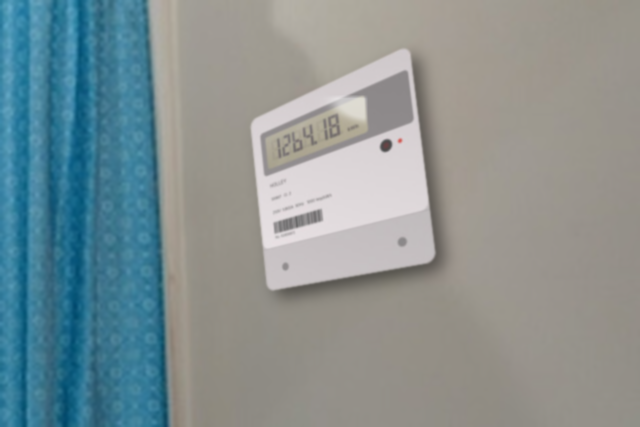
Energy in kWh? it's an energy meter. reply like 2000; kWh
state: 1264.18; kWh
